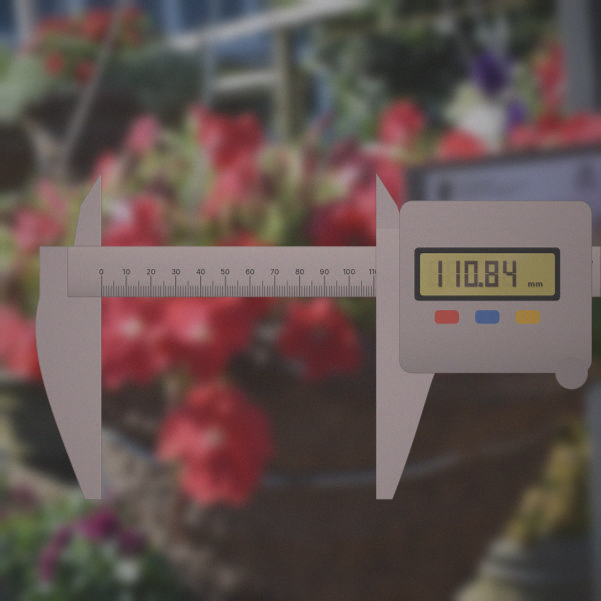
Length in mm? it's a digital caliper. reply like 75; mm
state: 110.84; mm
